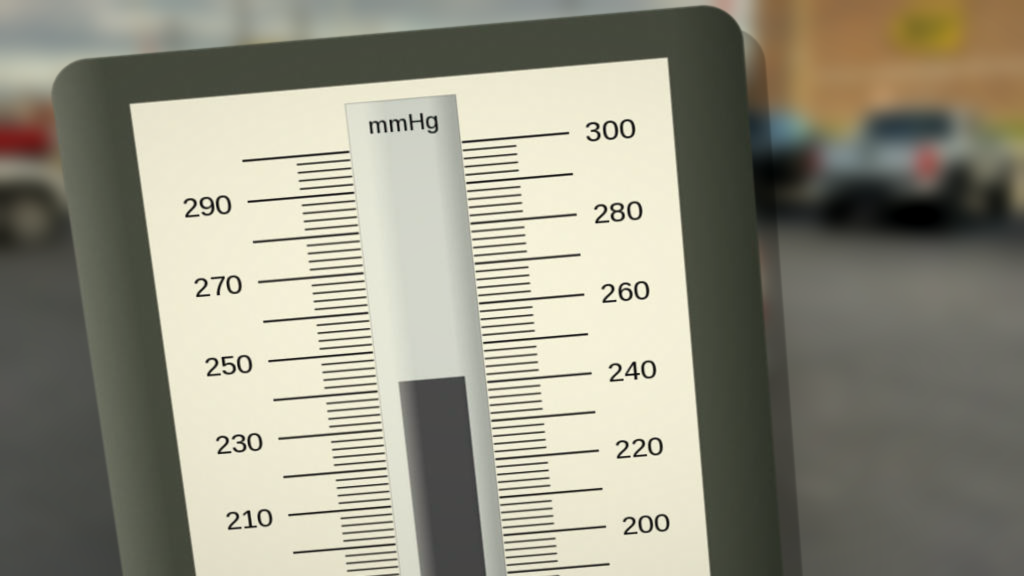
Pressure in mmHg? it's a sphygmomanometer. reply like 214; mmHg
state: 242; mmHg
